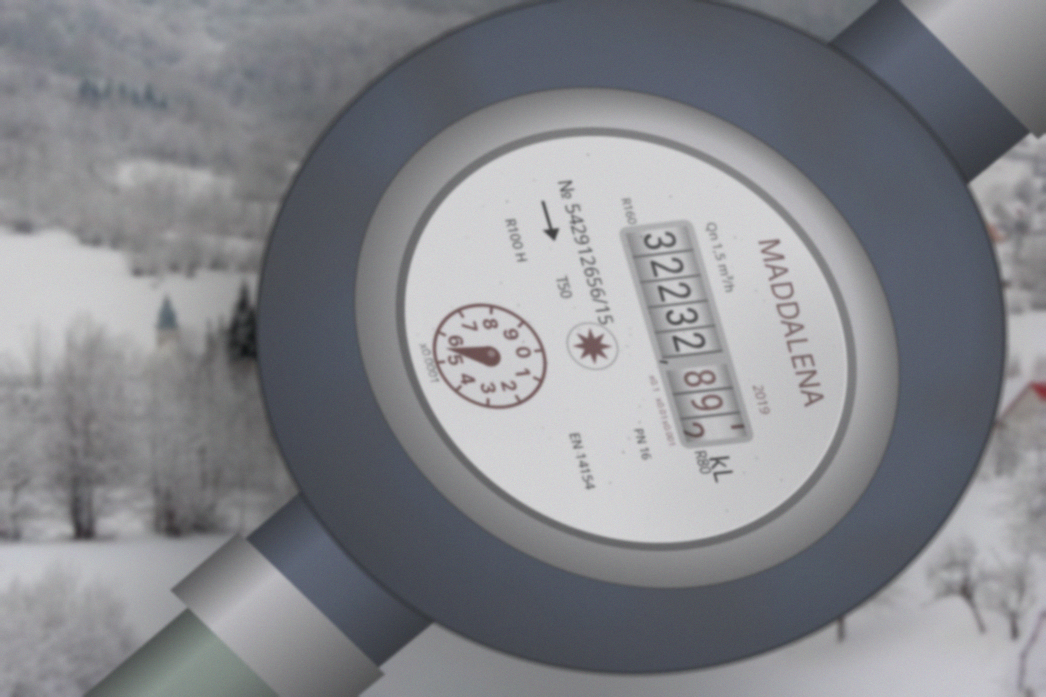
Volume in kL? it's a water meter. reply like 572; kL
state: 32232.8915; kL
